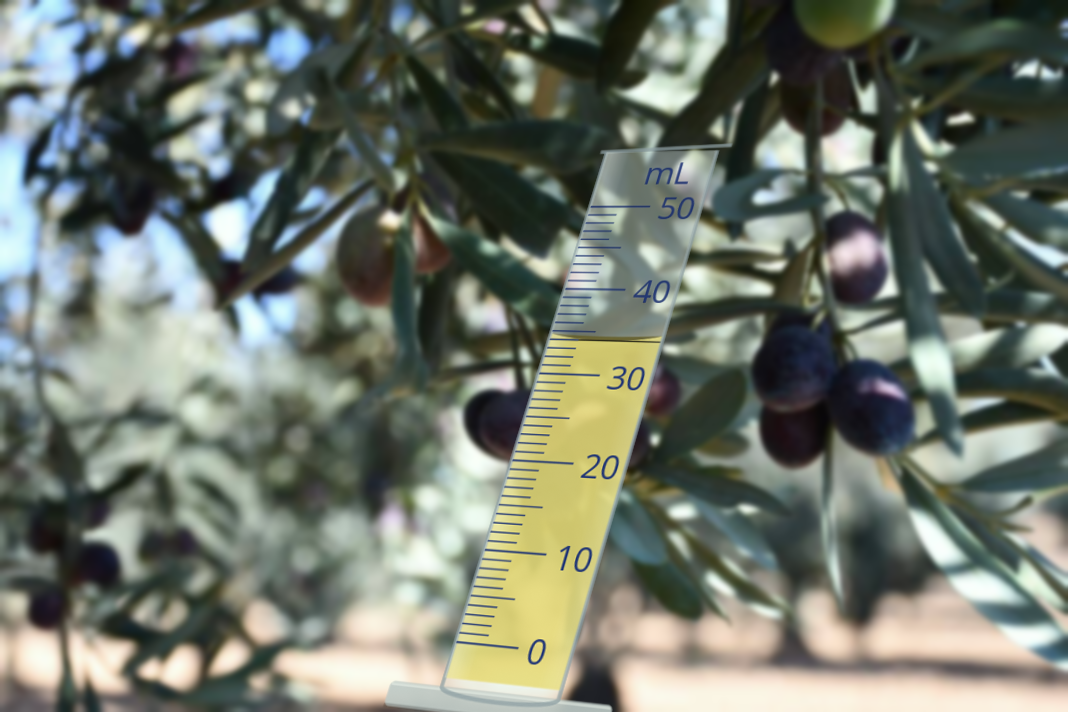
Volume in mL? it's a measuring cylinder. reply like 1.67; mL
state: 34; mL
